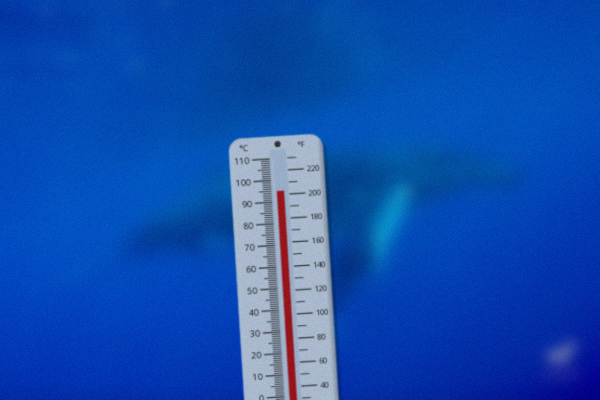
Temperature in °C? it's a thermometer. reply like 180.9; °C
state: 95; °C
